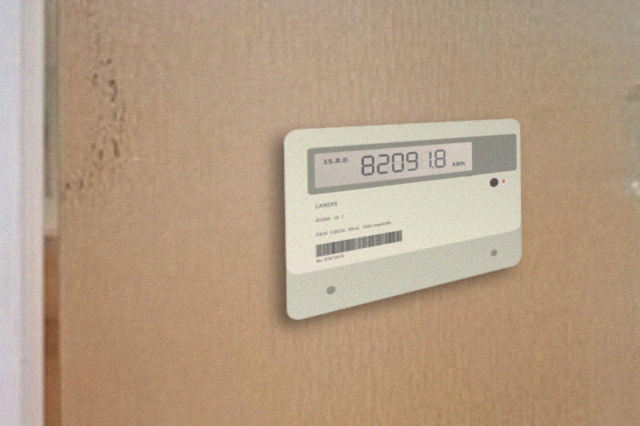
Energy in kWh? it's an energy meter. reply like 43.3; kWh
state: 82091.8; kWh
